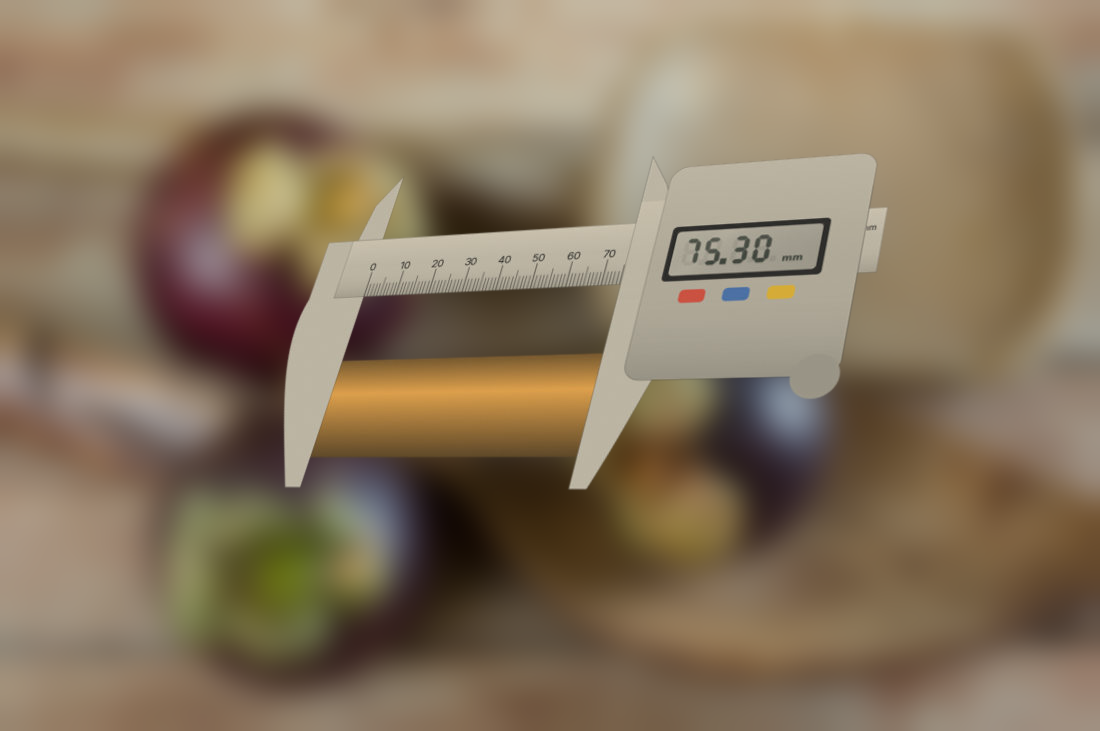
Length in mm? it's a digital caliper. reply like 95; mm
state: 75.30; mm
